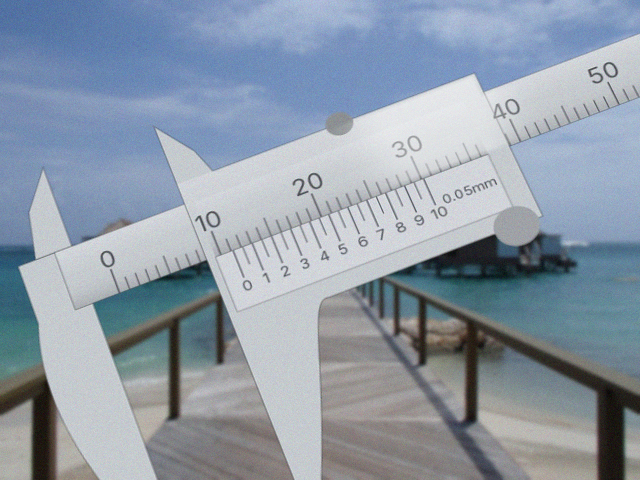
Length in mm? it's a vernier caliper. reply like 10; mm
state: 11.2; mm
